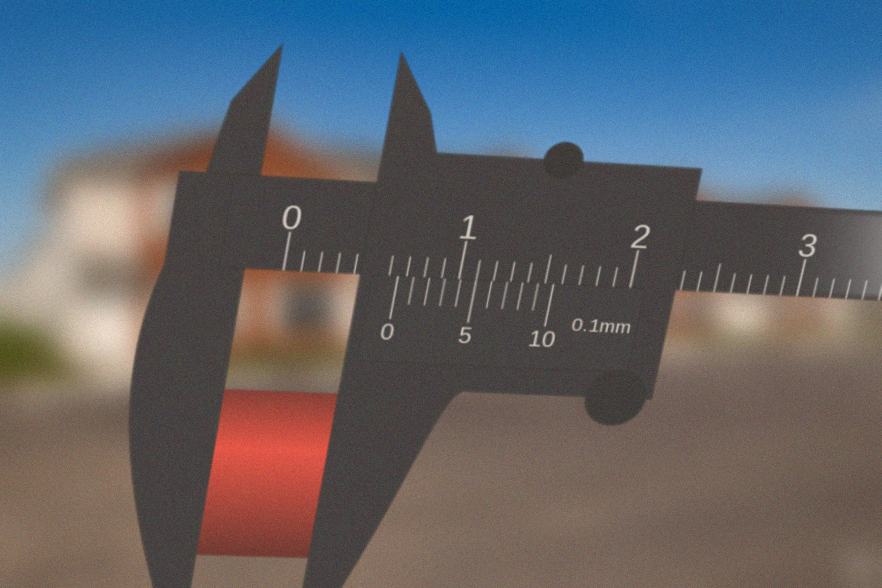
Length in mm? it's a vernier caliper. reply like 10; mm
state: 6.5; mm
